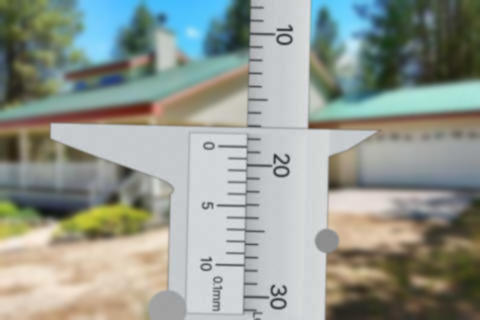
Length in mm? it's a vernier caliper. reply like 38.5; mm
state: 18.6; mm
